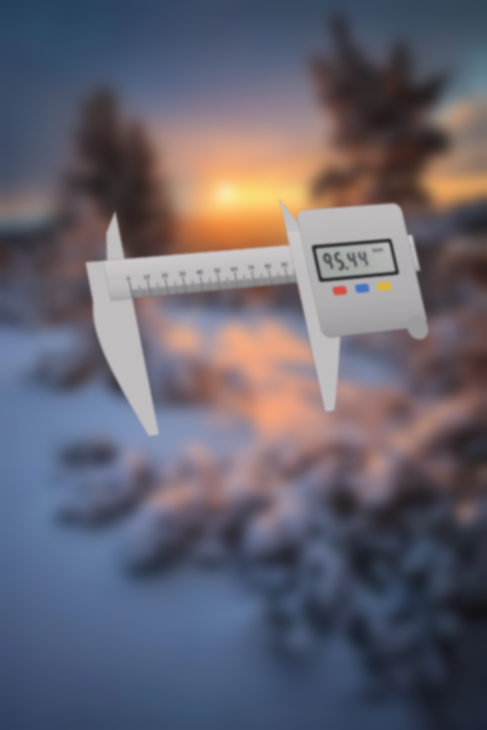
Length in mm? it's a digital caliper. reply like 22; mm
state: 95.44; mm
